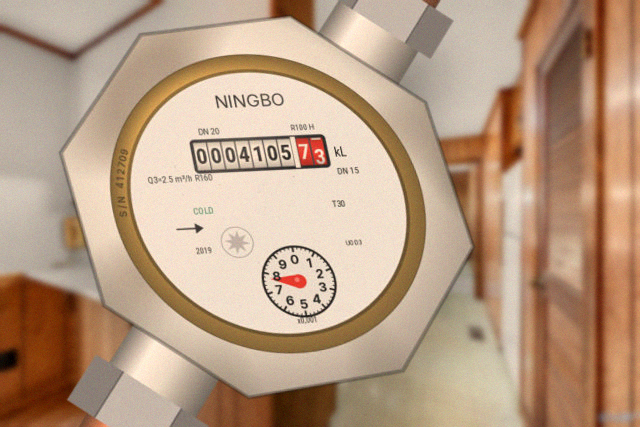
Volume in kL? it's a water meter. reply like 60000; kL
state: 4105.727; kL
